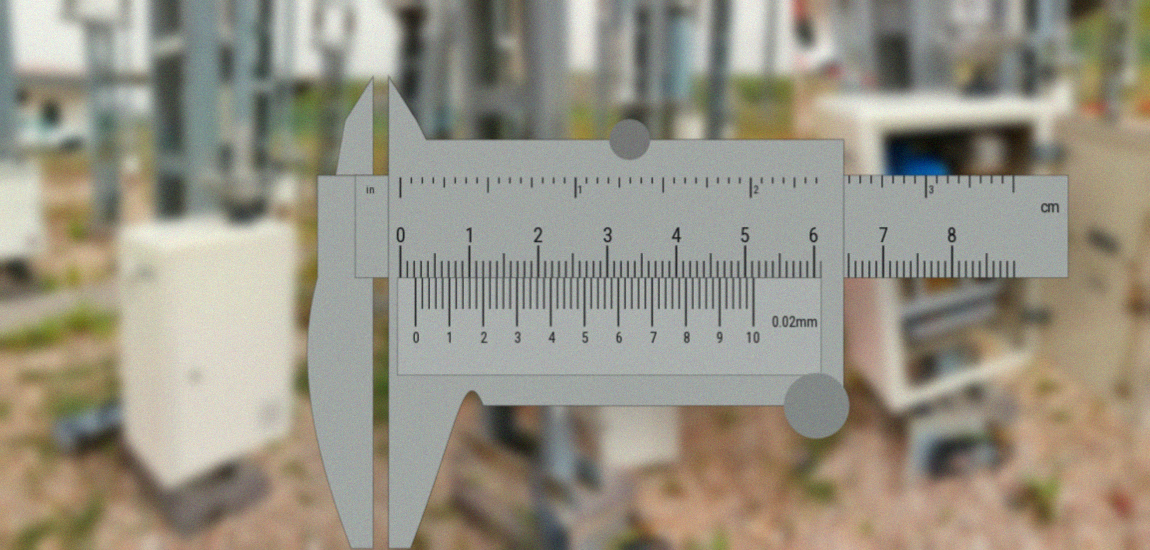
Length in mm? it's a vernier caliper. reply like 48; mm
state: 2.2; mm
